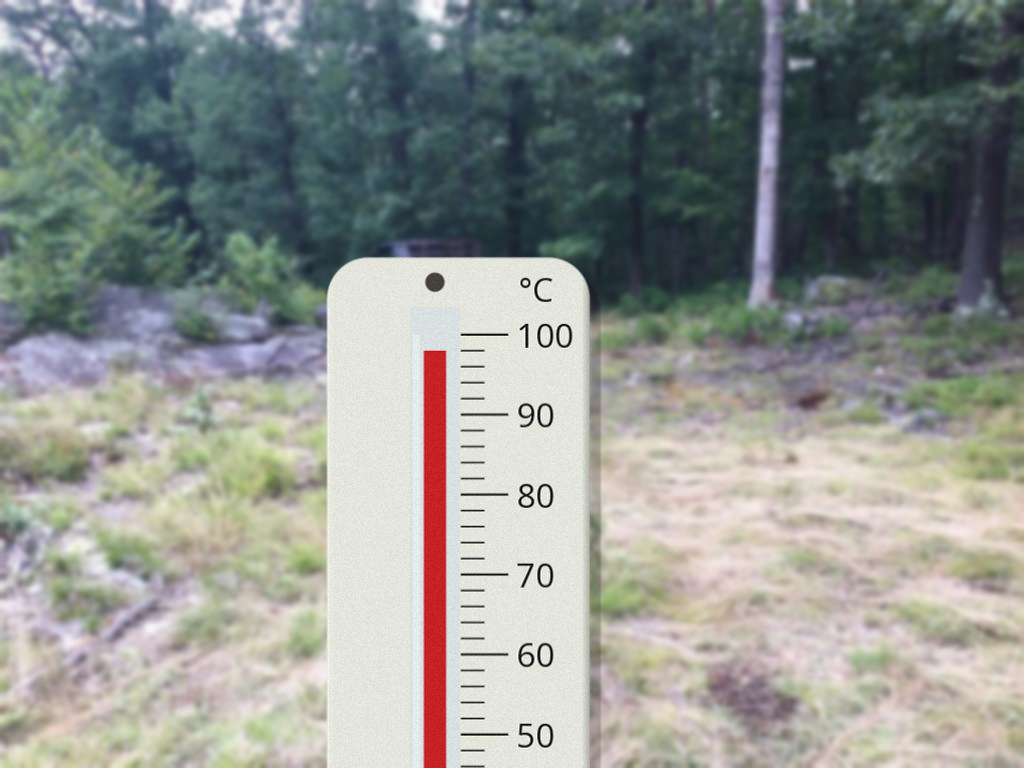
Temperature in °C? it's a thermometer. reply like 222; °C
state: 98; °C
